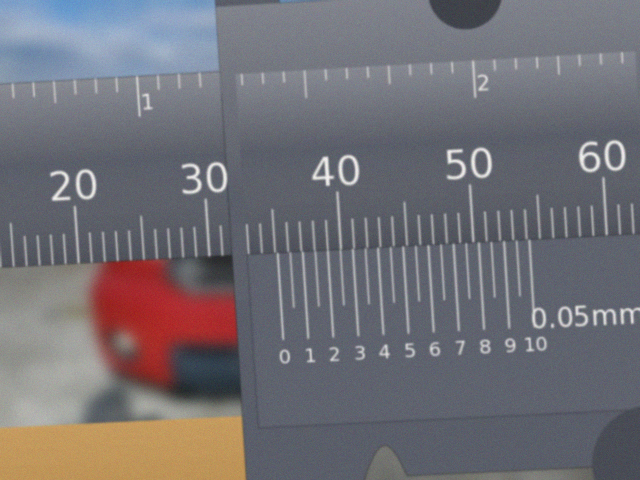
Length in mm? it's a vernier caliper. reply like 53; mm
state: 35.2; mm
